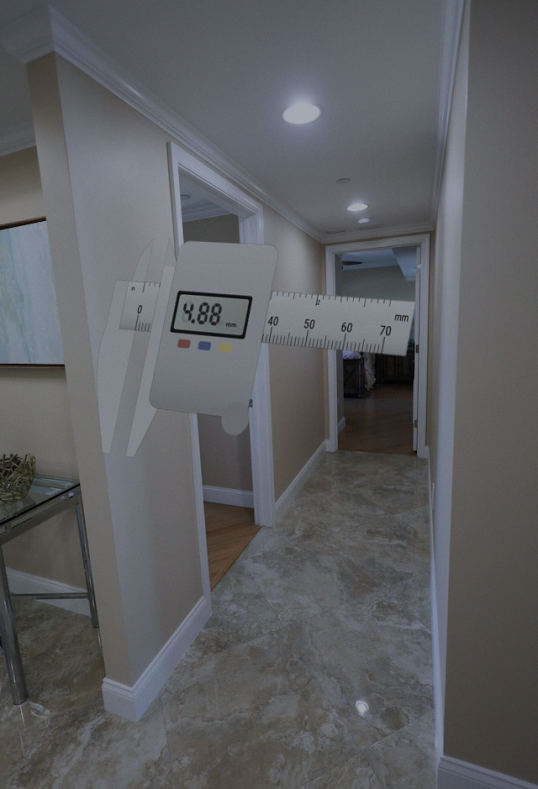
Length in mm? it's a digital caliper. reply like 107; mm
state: 4.88; mm
